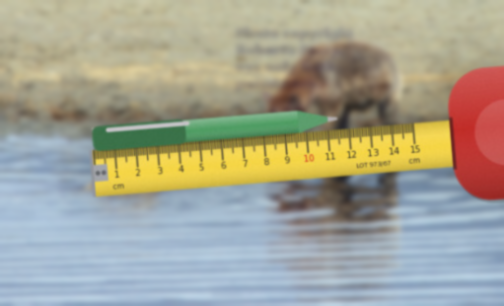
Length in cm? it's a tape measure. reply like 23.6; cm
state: 11.5; cm
